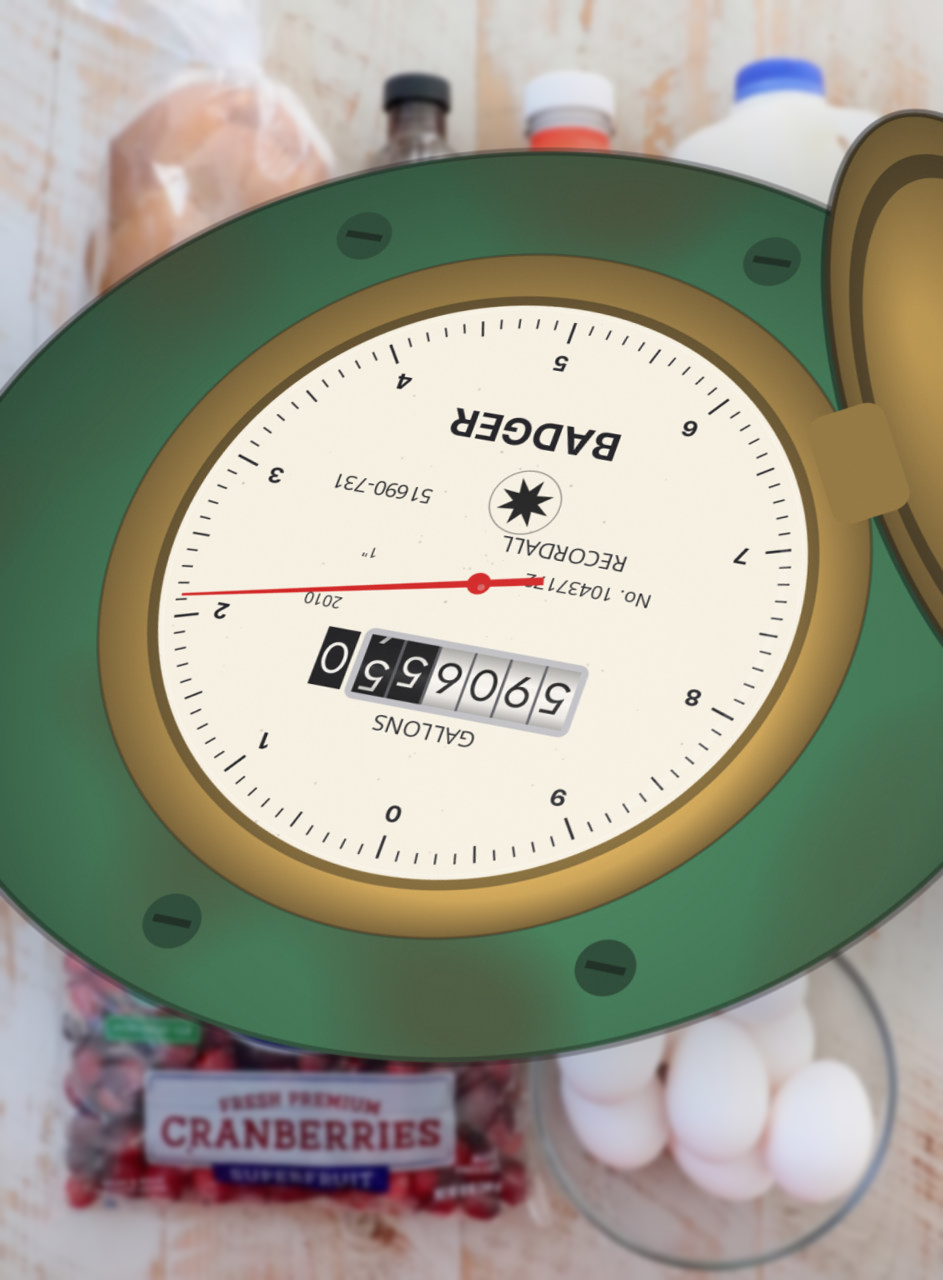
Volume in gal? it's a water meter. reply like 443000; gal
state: 5906552.1; gal
